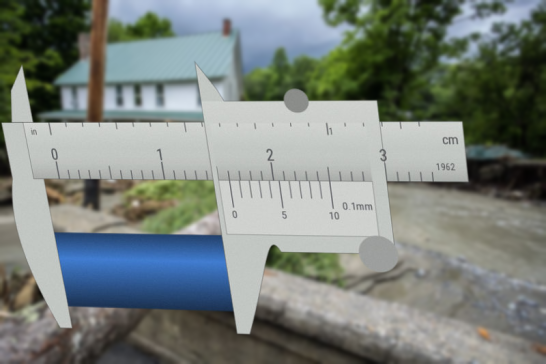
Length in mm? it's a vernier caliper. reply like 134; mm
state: 16.0; mm
